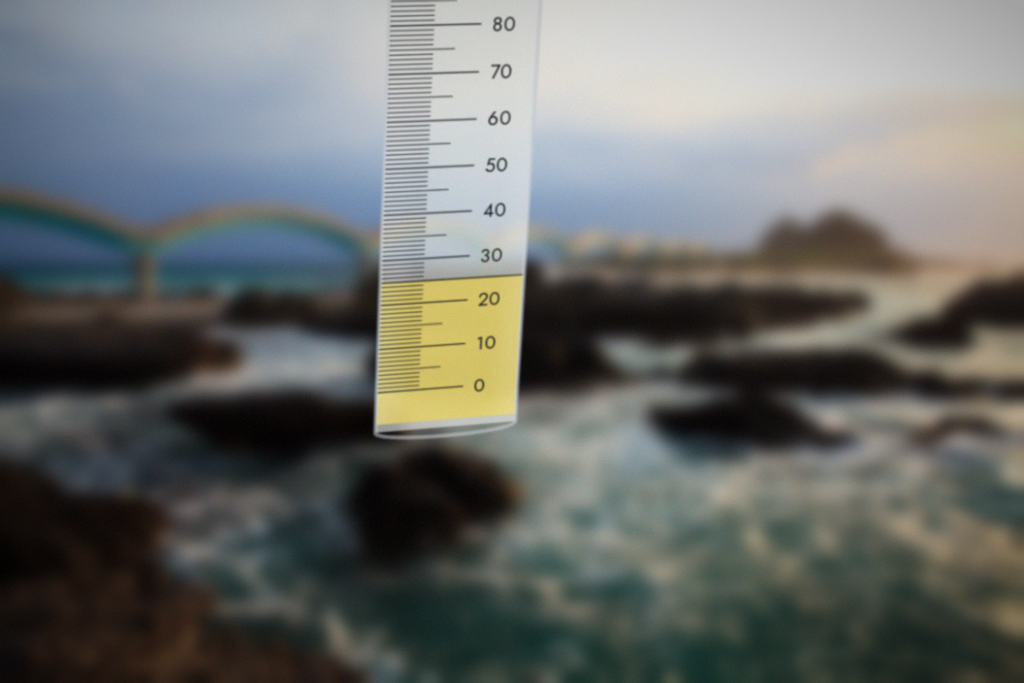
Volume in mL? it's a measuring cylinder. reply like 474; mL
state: 25; mL
